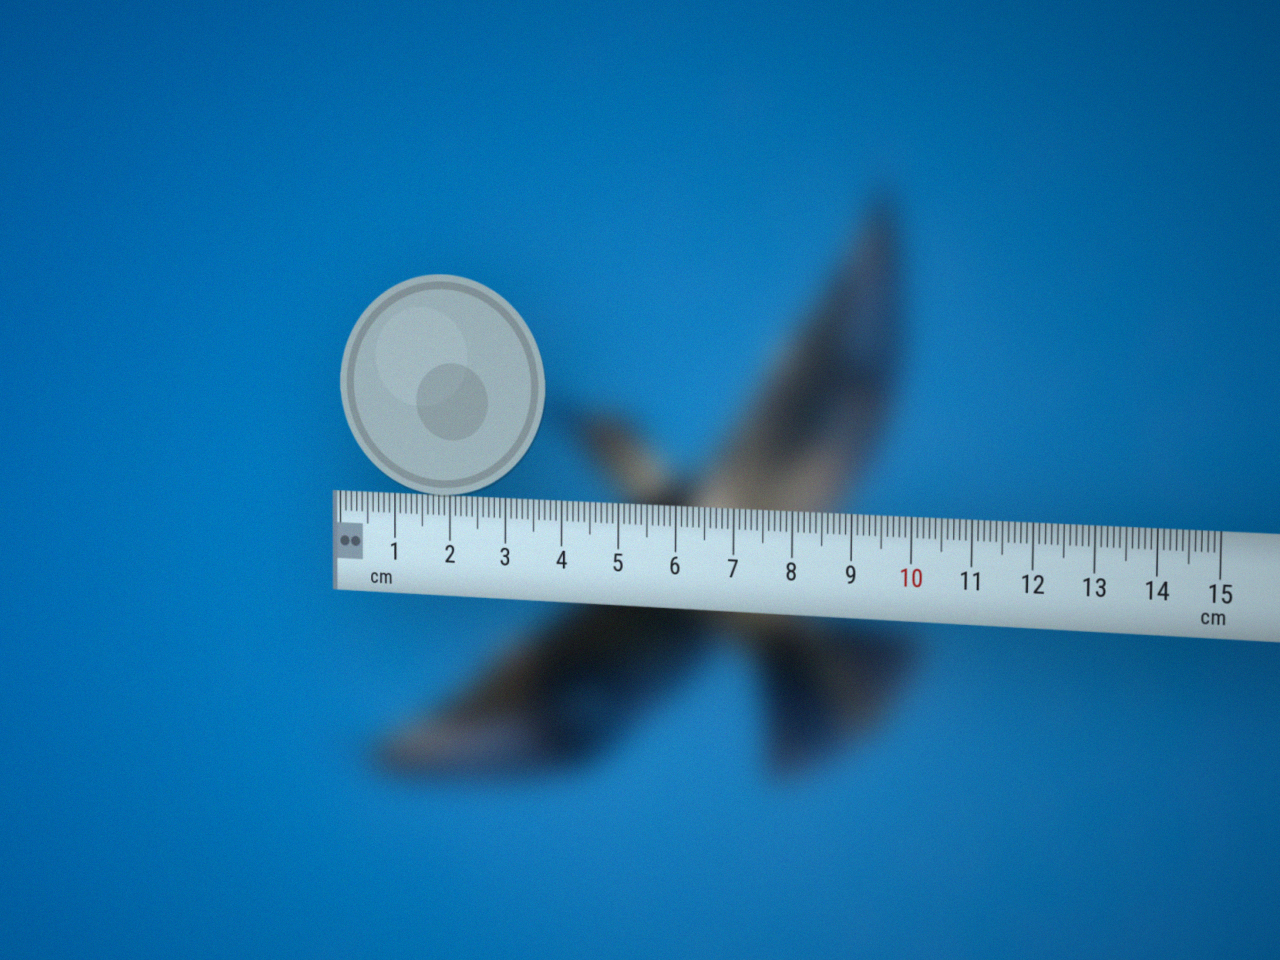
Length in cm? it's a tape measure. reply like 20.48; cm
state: 3.7; cm
